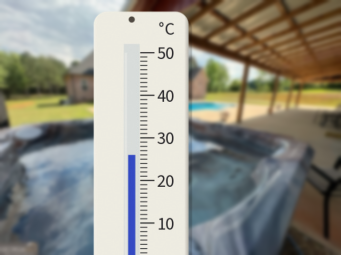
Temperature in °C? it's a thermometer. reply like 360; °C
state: 26; °C
